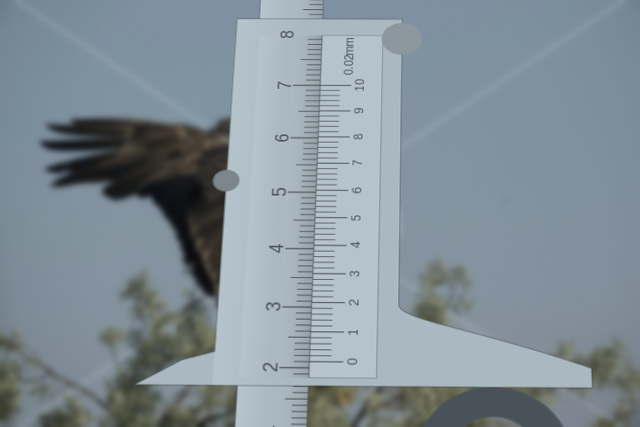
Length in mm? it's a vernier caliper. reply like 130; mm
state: 21.0; mm
